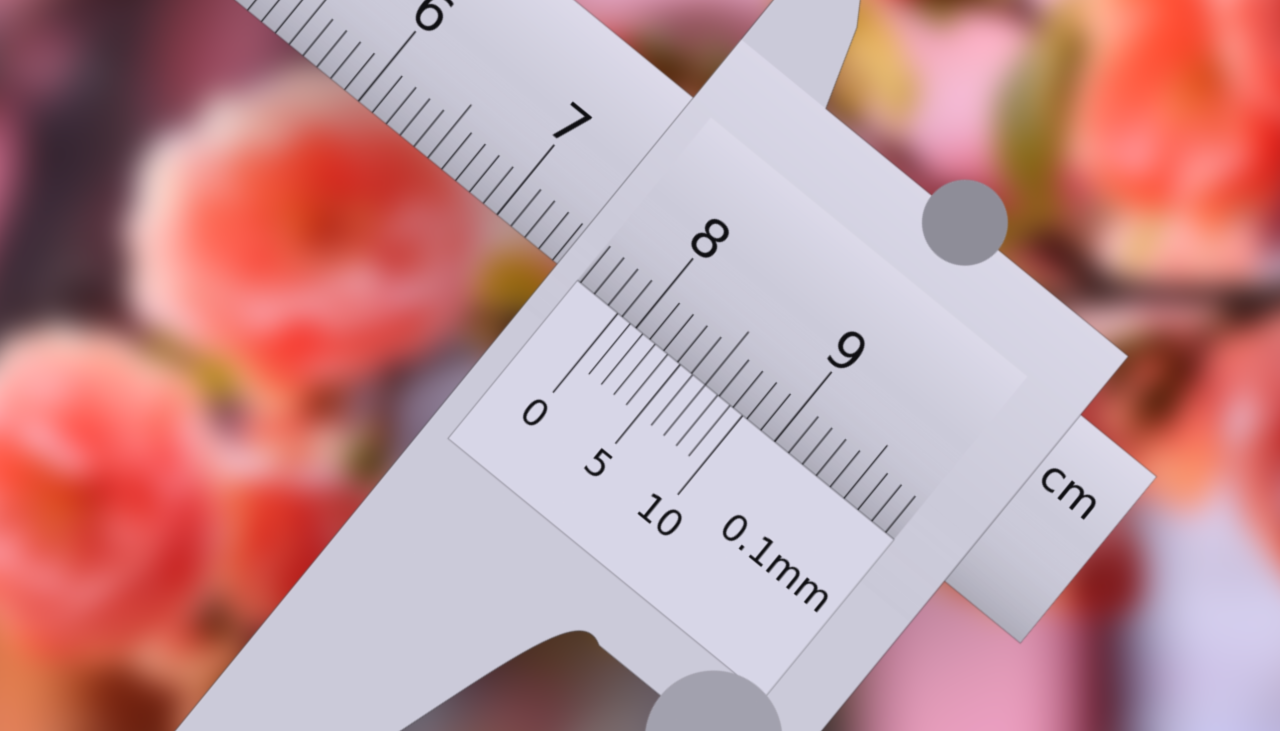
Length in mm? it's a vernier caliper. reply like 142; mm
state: 78.7; mm
